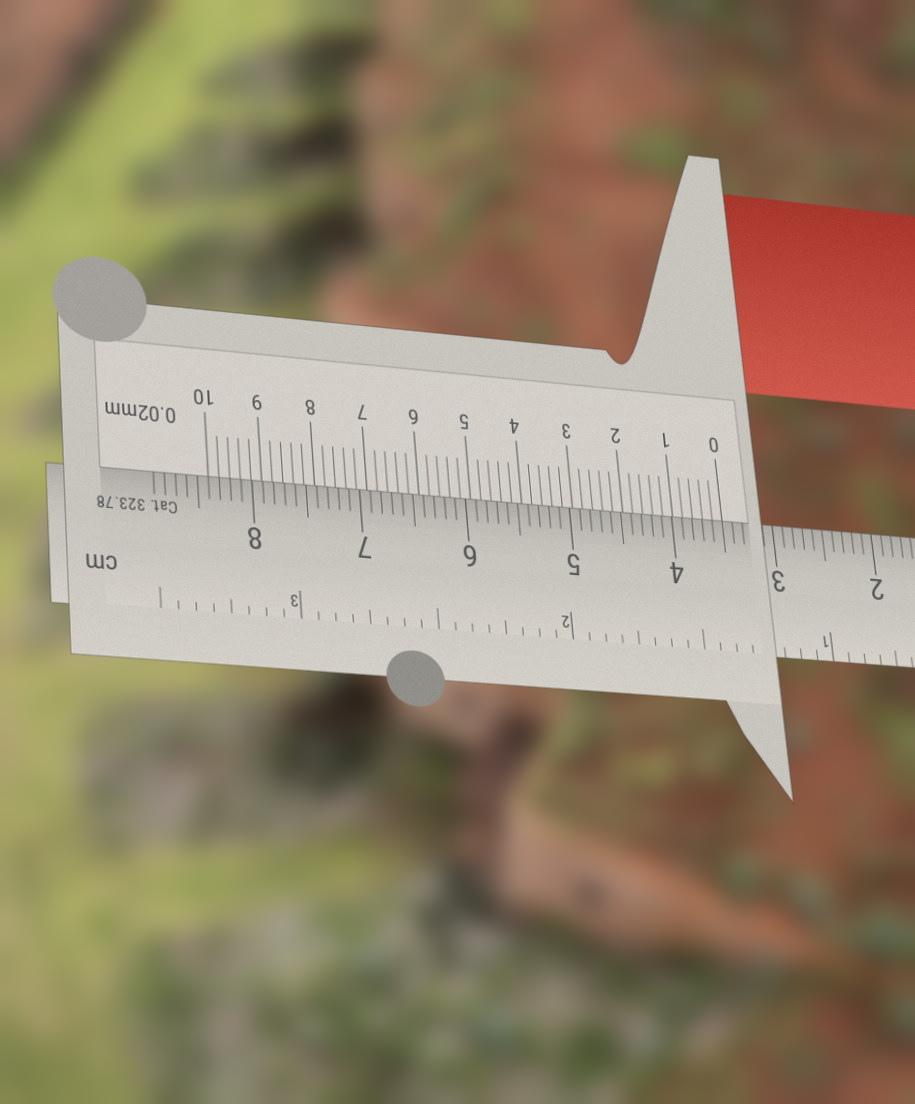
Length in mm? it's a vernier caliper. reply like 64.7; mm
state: 35.0; mm
